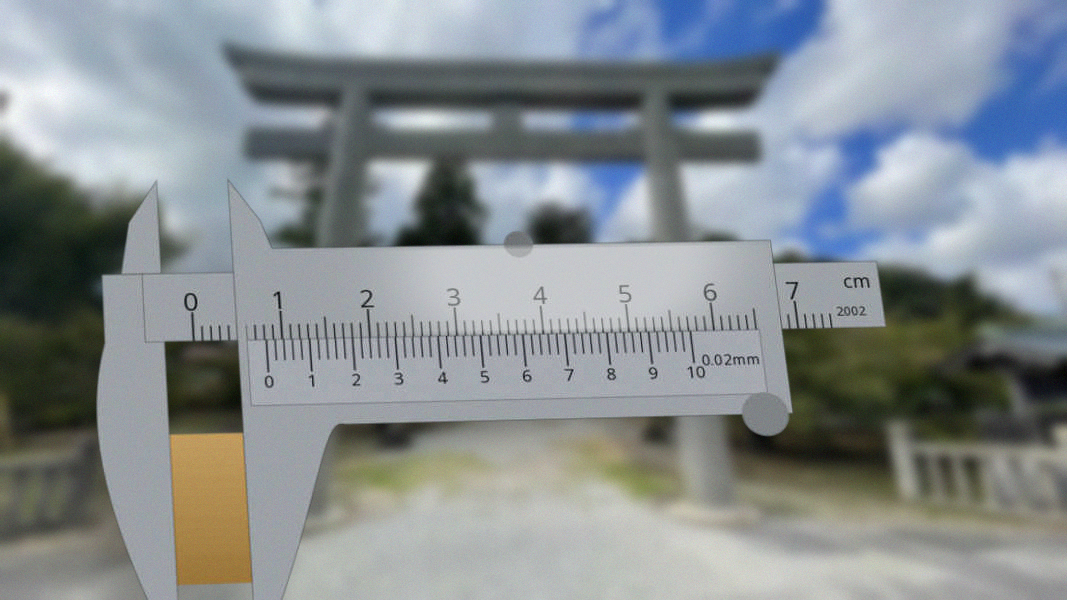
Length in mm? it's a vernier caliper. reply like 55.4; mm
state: 8.2; mm
